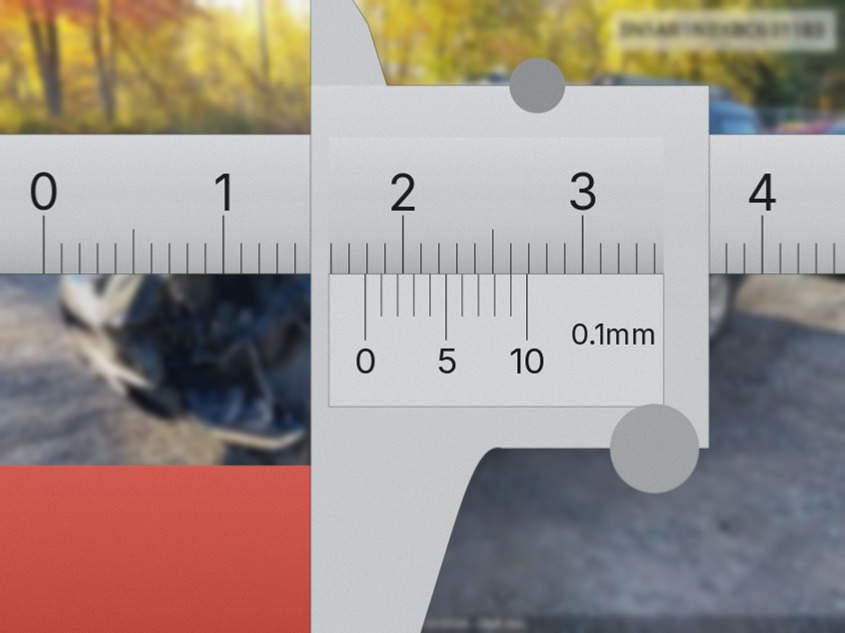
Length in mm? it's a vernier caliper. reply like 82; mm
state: 17.9; mm
